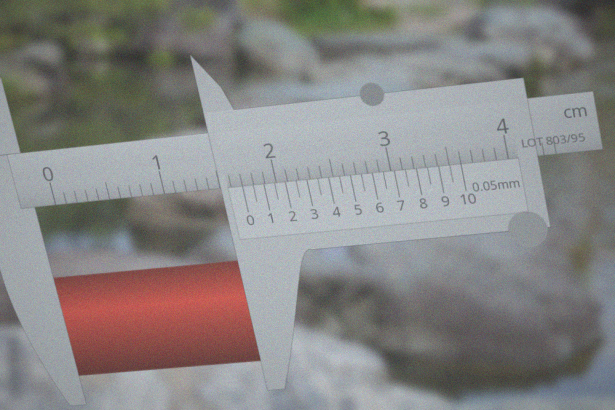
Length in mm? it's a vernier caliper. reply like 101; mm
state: 17.0; mm
